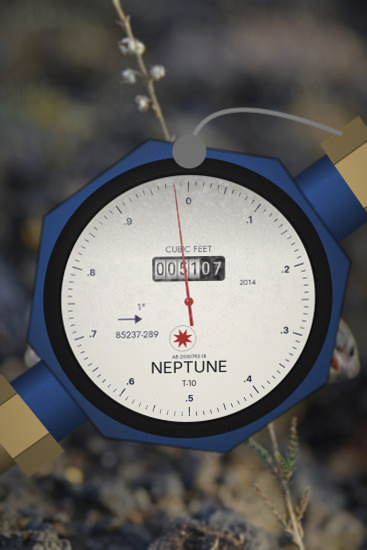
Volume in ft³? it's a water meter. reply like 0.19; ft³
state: 5106.98; ft³
